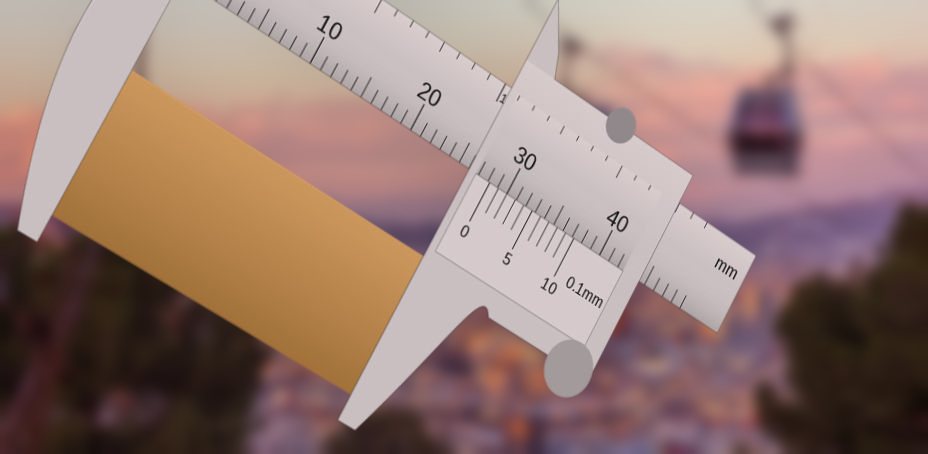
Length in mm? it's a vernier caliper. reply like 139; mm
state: 28.2; mm
